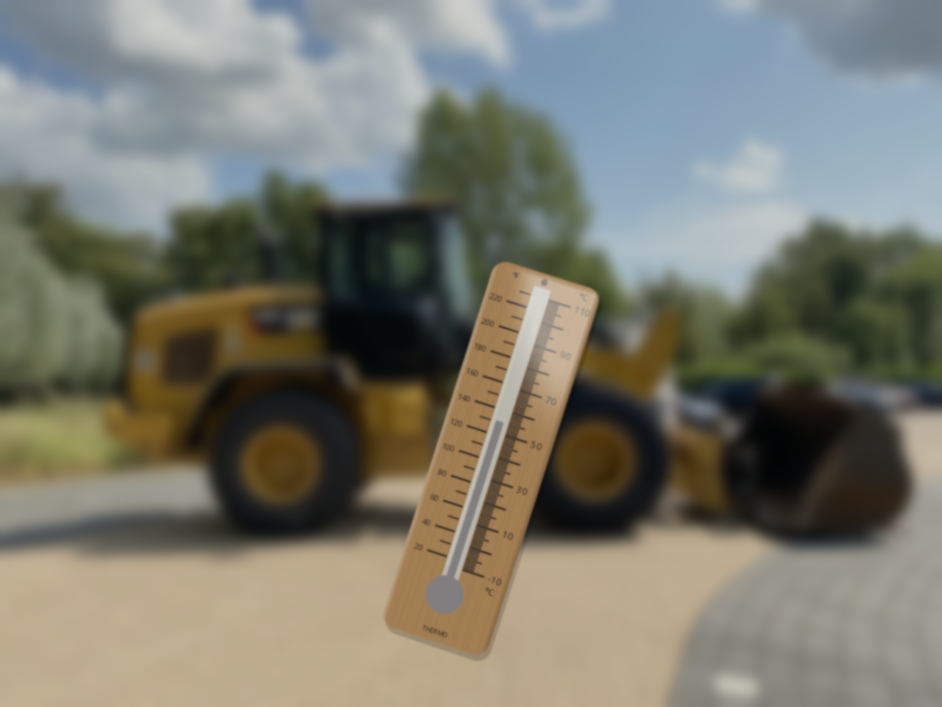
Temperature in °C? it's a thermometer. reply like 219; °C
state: 55; °C
